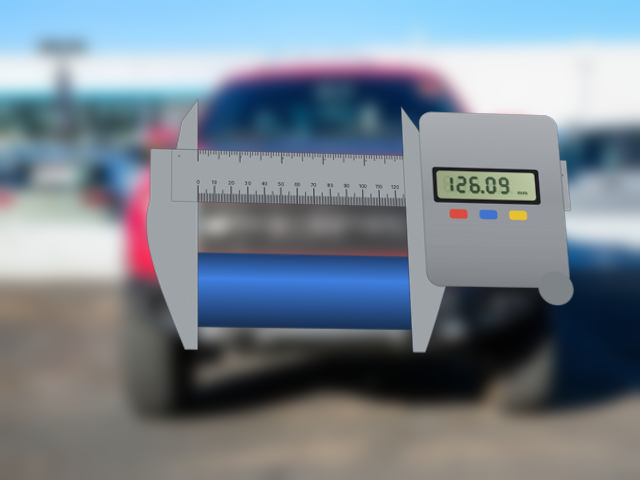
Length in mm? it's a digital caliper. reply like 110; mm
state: 126.09; mm
